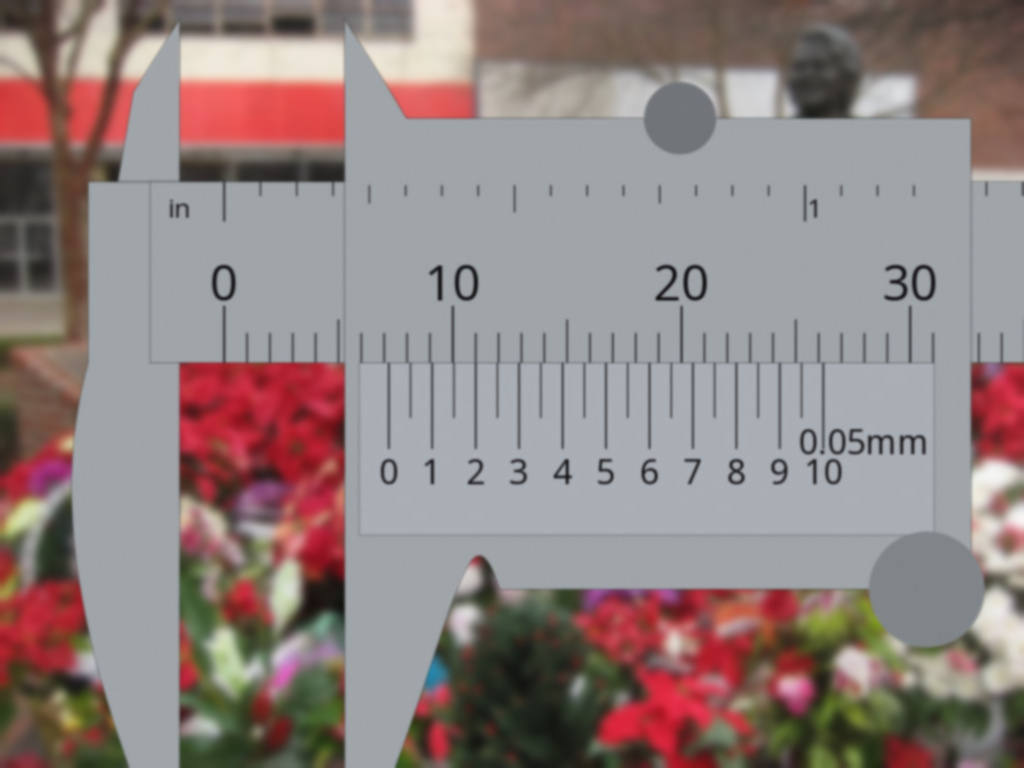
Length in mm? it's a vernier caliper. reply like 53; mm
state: 7.2; mm
